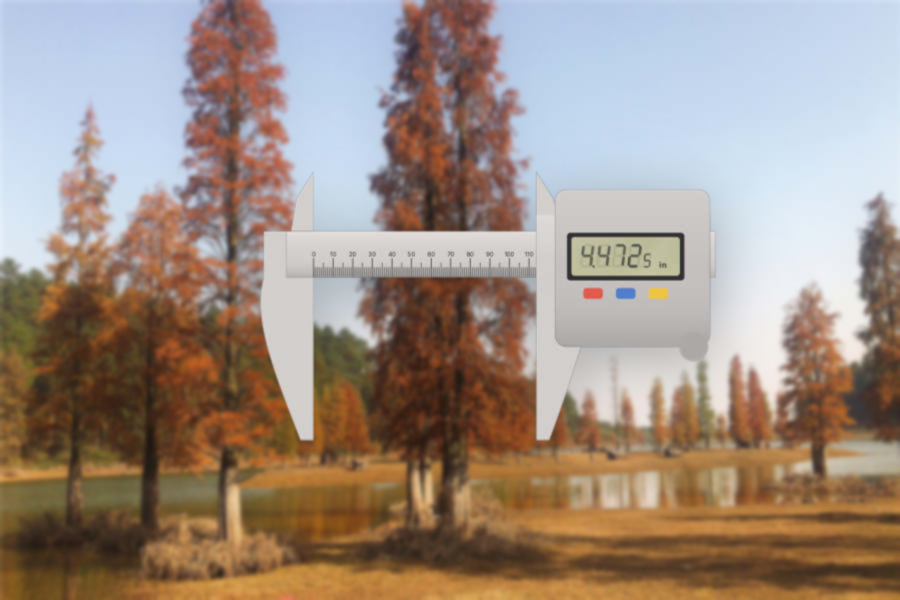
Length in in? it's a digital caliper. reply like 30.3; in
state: 4.4725; in
